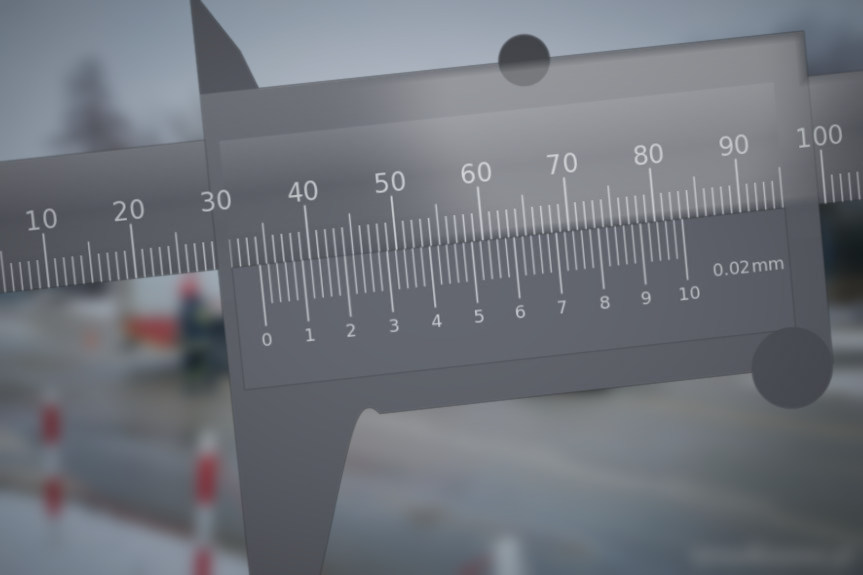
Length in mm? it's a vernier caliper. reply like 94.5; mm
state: 34.2; mm
